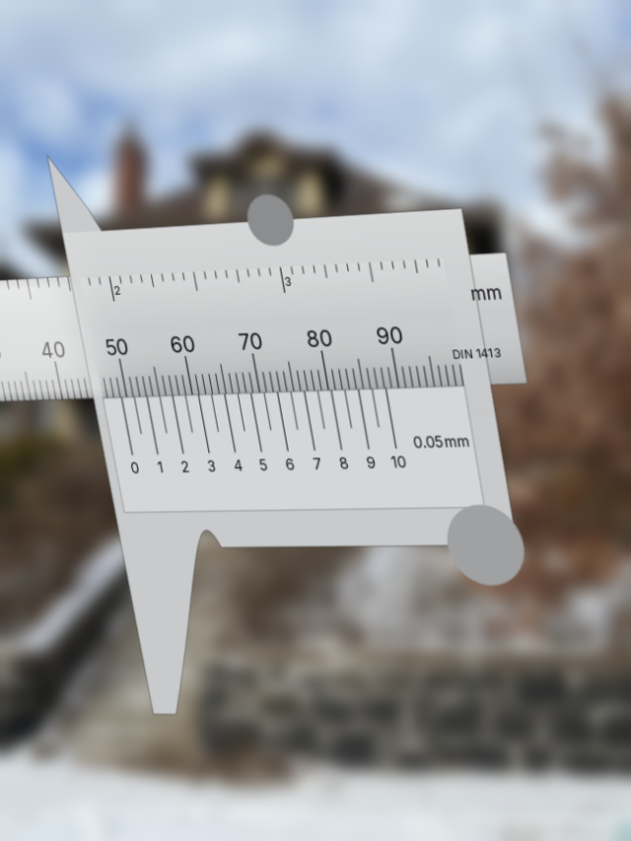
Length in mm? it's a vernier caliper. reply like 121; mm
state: 49.2; mm
